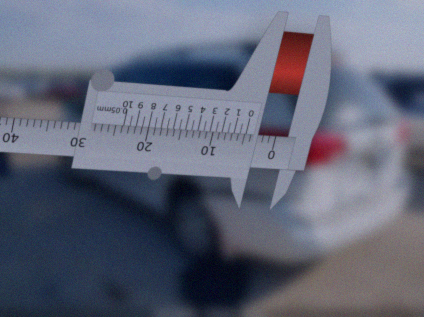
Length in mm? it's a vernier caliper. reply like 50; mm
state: 4.8; mm
